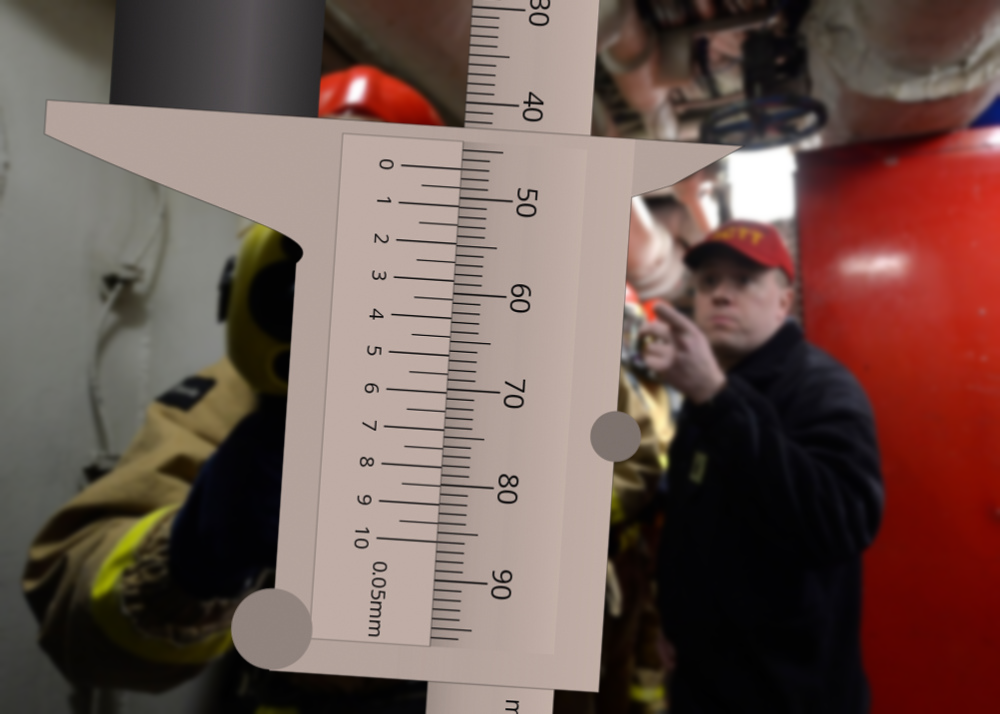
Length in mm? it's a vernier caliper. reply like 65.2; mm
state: 47.0; mm
